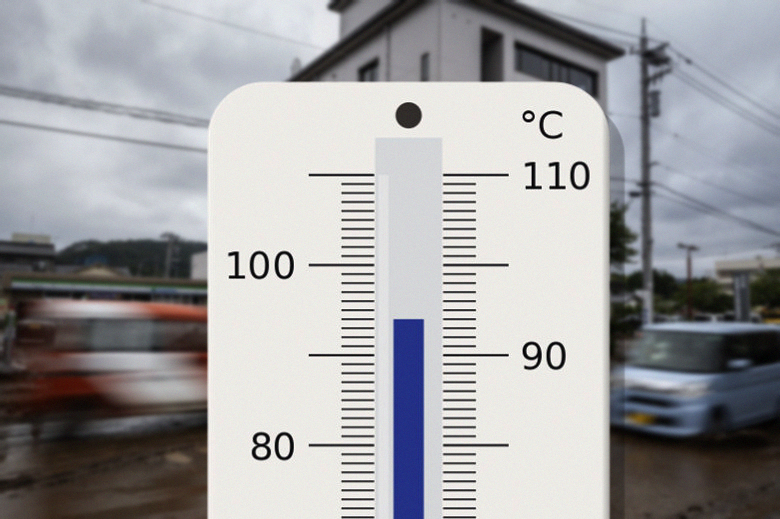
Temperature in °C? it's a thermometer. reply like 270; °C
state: 94; °C
